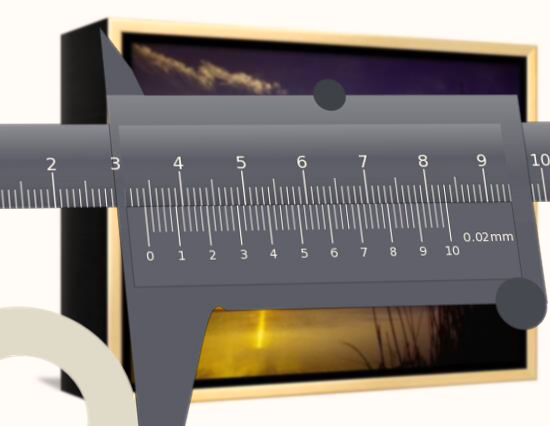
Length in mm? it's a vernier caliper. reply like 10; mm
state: 34.0; mm
